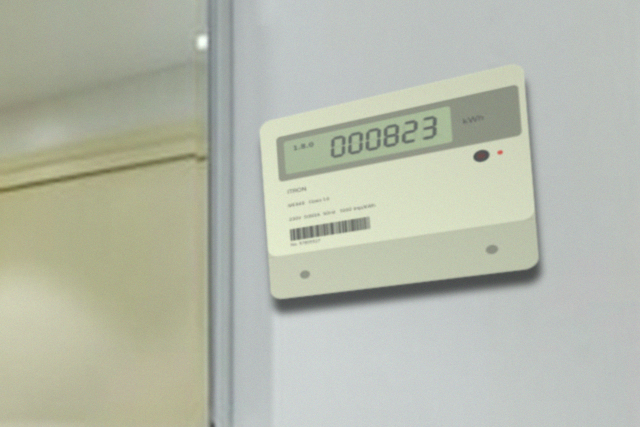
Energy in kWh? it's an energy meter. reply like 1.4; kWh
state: 823; kWh
